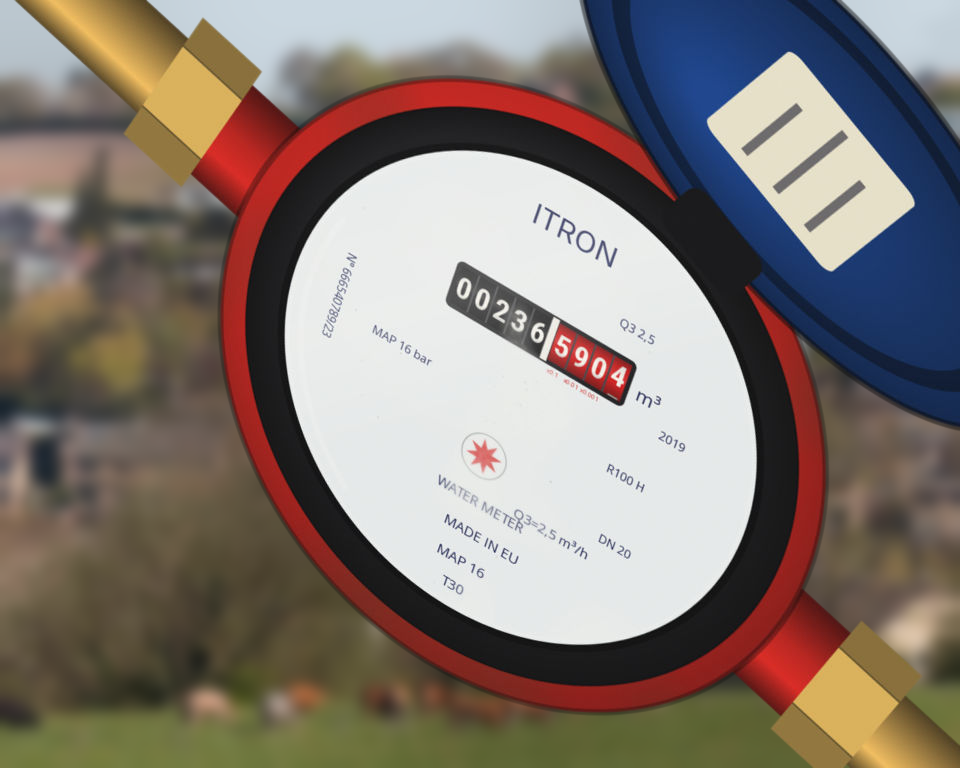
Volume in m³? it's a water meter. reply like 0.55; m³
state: 236.5904; m³
